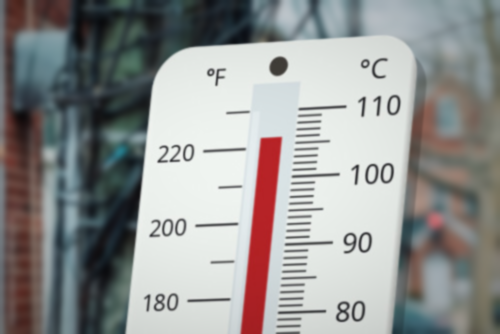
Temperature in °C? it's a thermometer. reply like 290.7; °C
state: 106; °C
